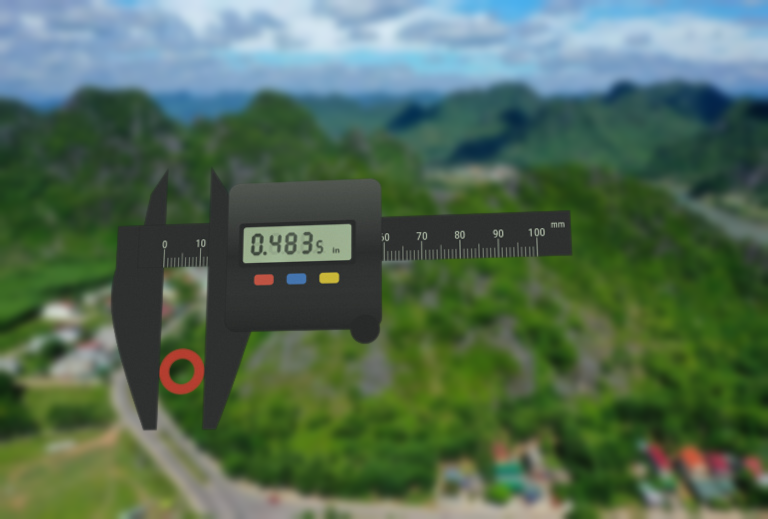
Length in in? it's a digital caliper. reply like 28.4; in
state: 0.4835; in
